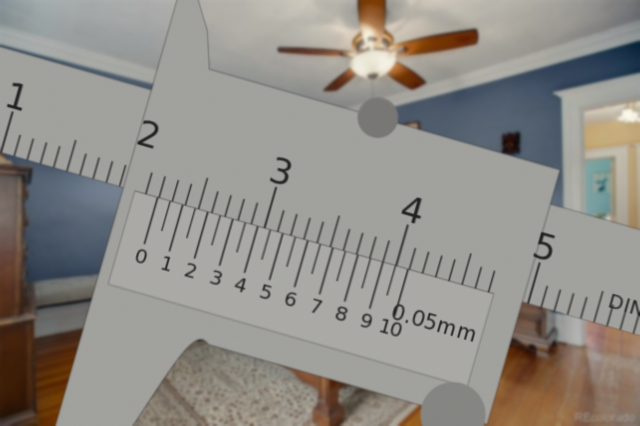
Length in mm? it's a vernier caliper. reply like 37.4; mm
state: 21.9; mm
